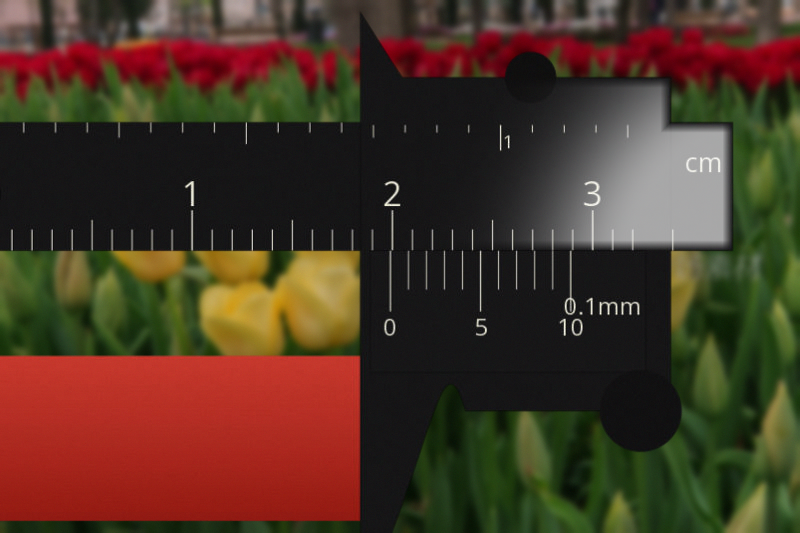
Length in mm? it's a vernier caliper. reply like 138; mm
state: 19.9; mm
